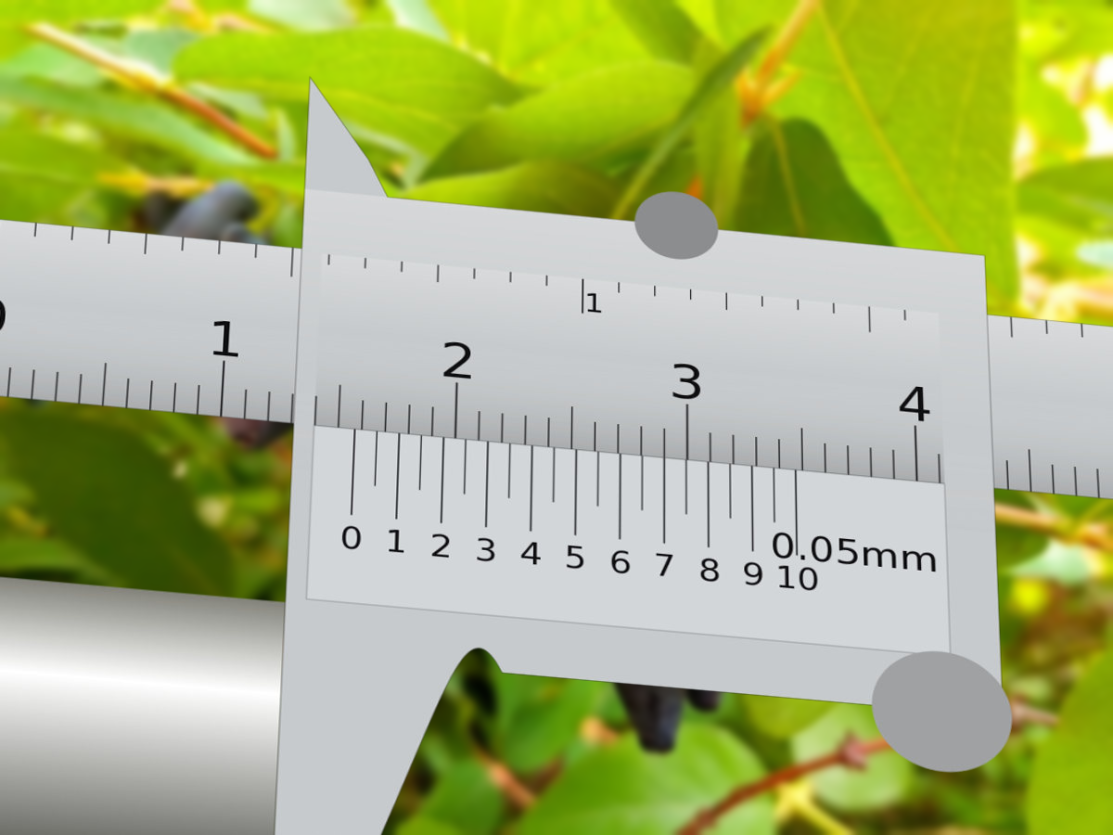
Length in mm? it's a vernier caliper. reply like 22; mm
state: 15.70; mm
